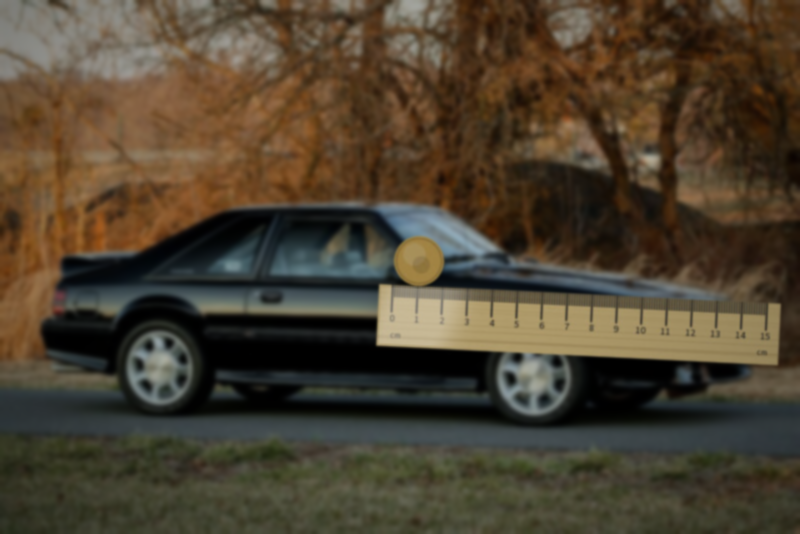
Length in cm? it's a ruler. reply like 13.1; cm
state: 2; cm
